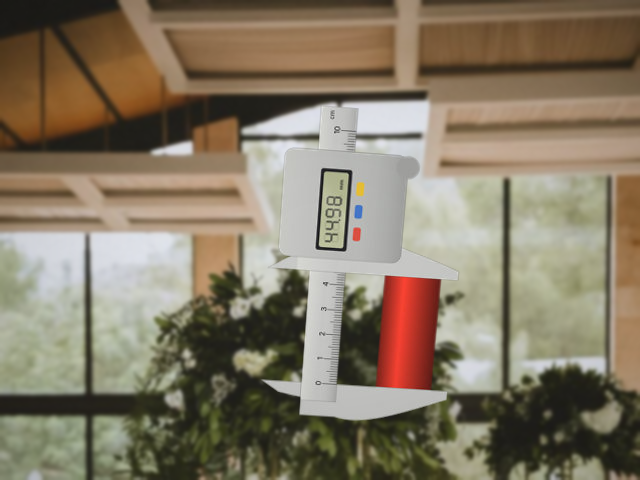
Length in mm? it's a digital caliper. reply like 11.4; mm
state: 44.98; mm
